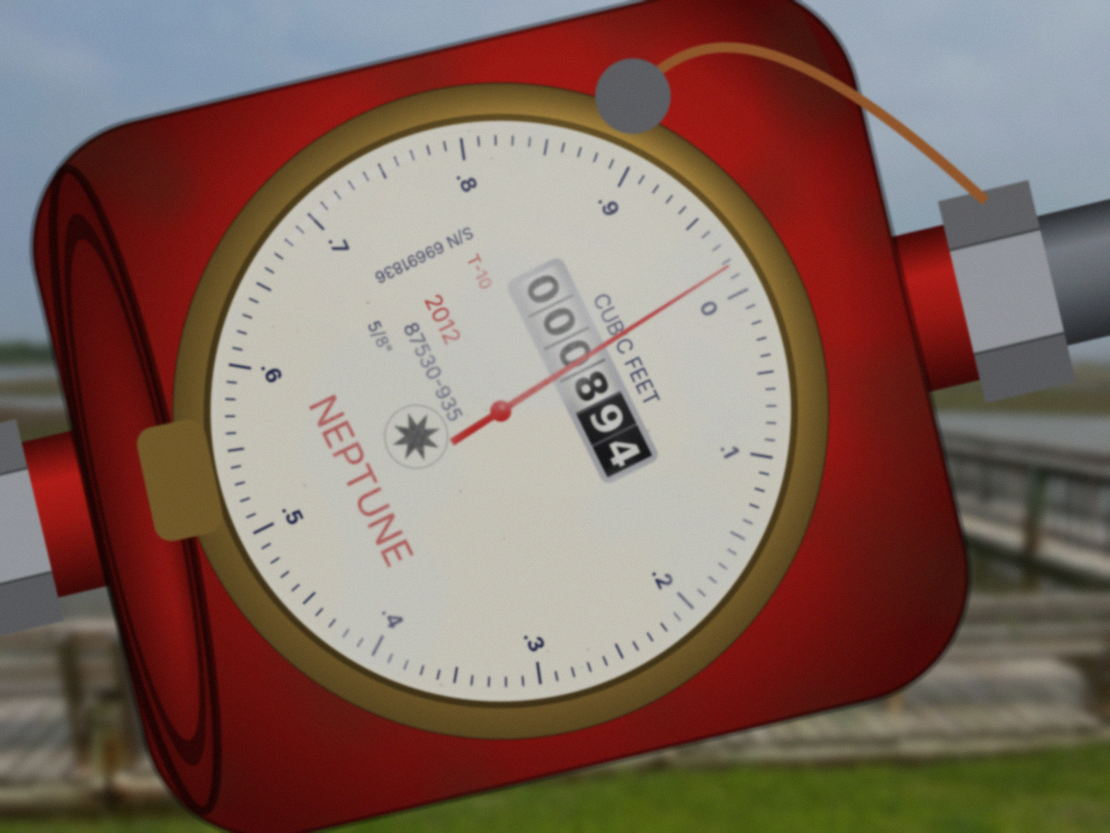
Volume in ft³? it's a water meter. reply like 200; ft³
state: 893.98; ft³
